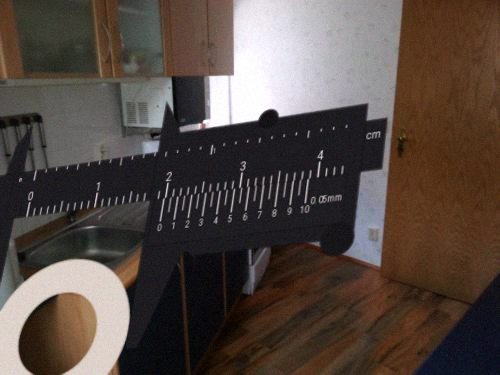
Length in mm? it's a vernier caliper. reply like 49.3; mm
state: 19.8; mm
